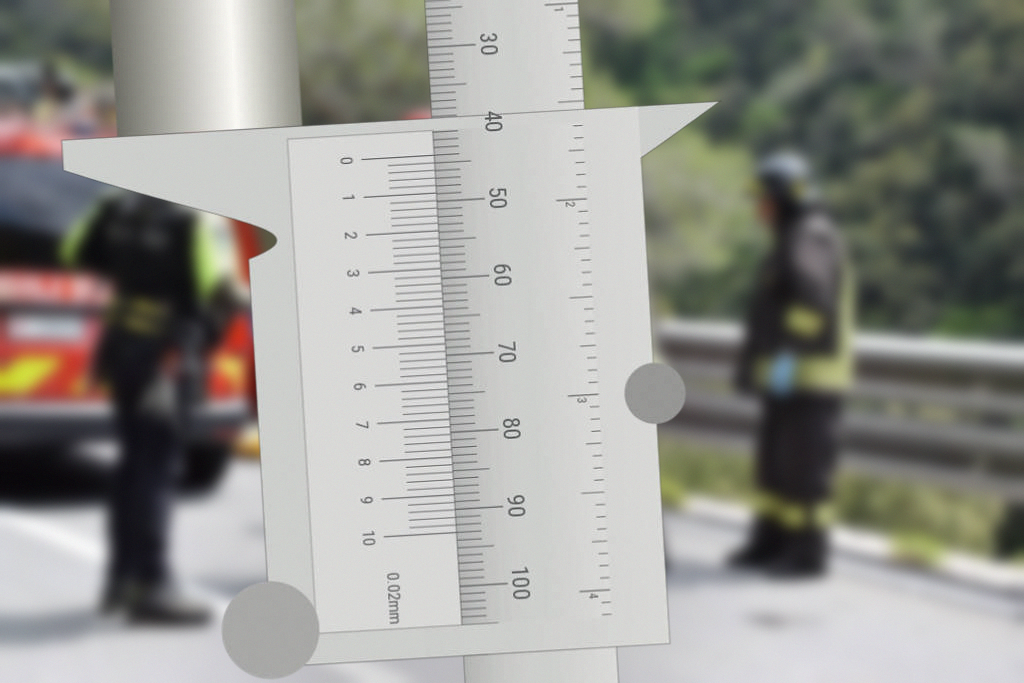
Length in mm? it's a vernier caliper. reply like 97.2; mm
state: 44.0; mm
